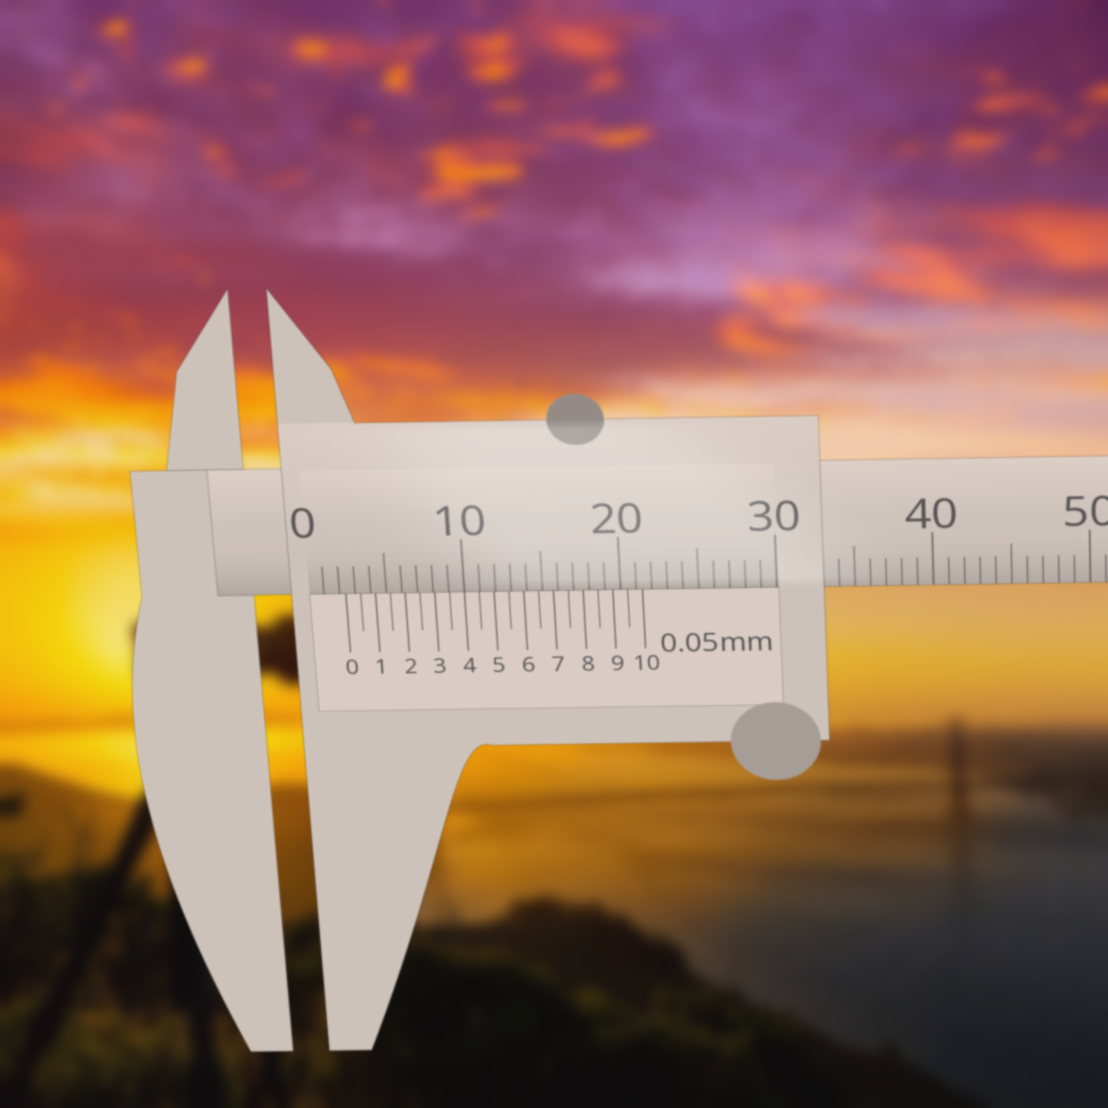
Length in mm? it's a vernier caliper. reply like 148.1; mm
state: 2.4; mm
